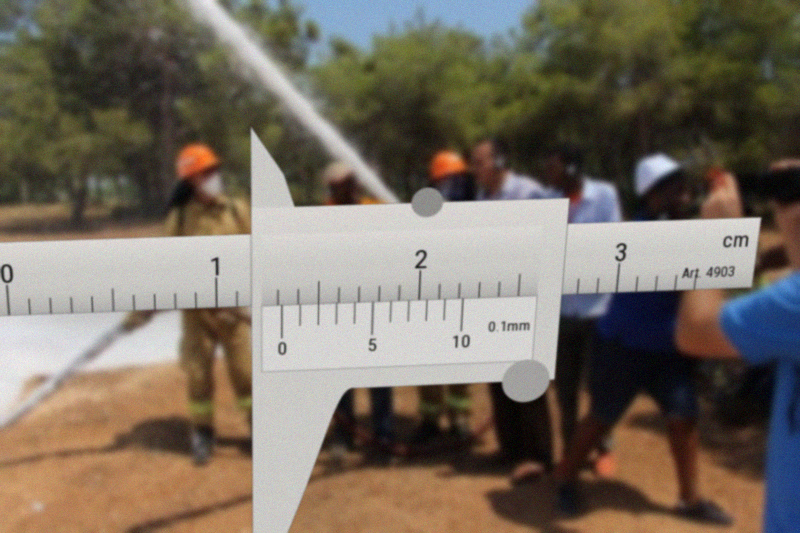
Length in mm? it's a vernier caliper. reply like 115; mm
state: 13.2; mm
